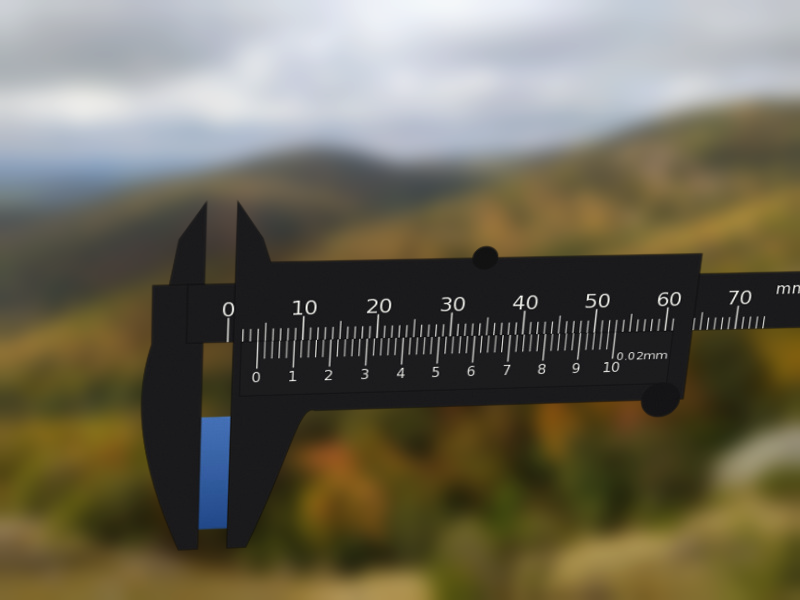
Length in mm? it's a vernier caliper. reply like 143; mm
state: 4.0; mm
